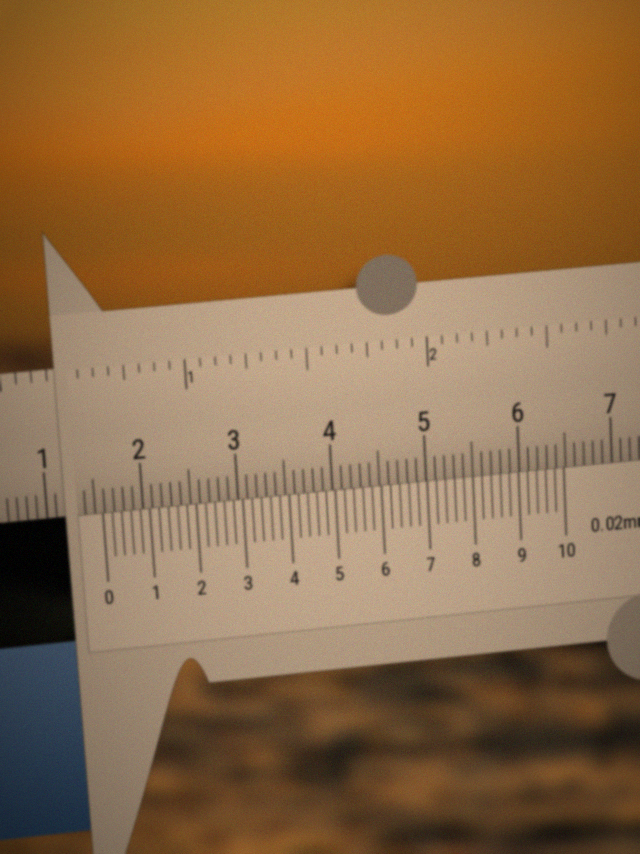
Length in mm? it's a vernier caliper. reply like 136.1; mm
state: 15.8; mm
